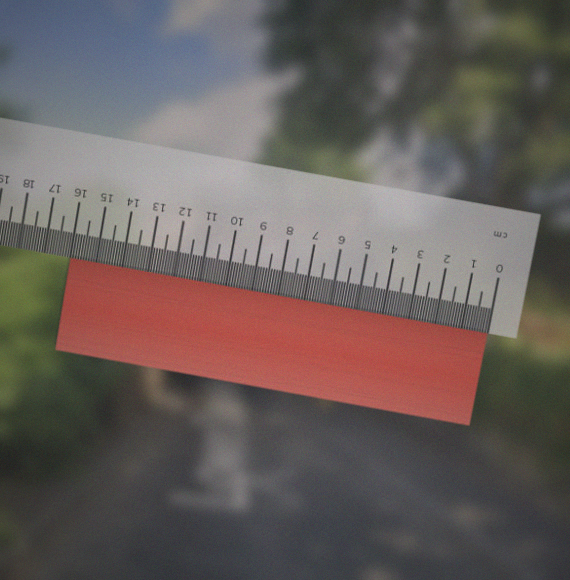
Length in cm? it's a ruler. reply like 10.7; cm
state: 16; cm
